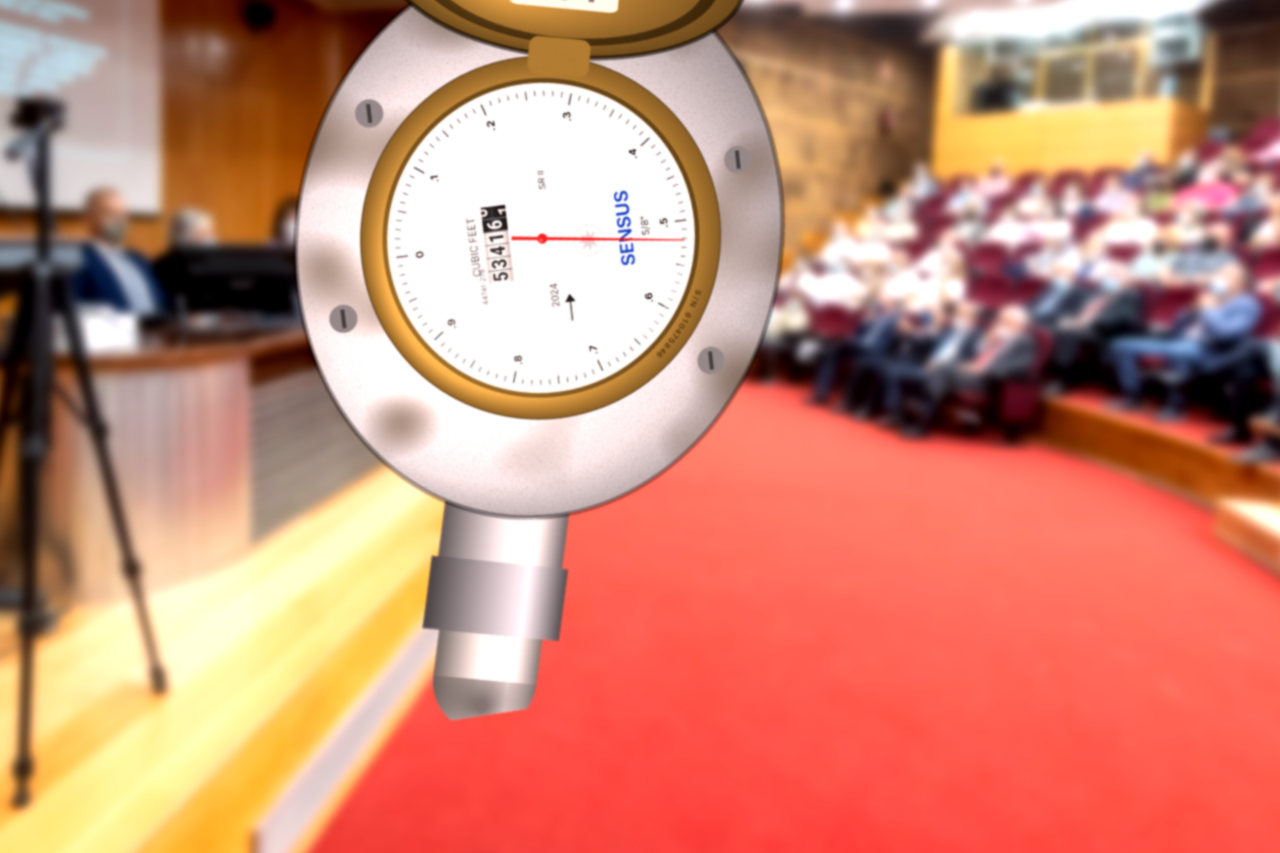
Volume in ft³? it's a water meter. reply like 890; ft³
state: 534160.52; ft³
